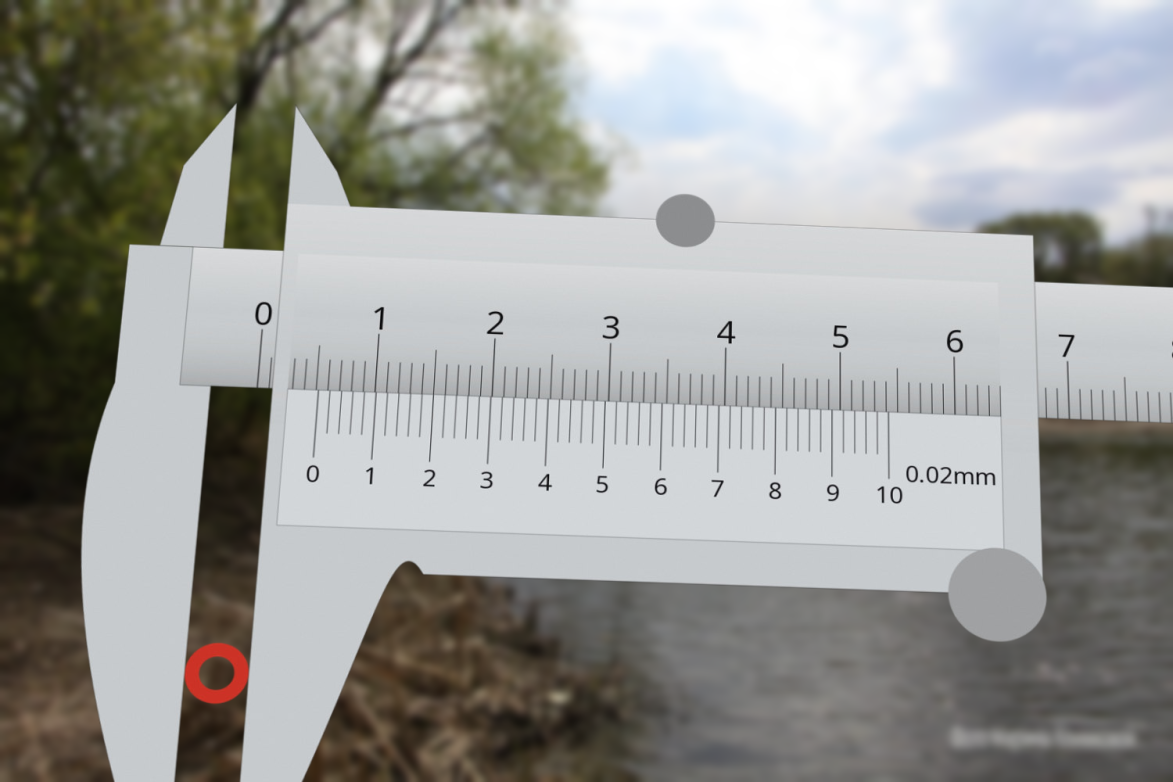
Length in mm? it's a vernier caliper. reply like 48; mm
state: 5.2; mm
